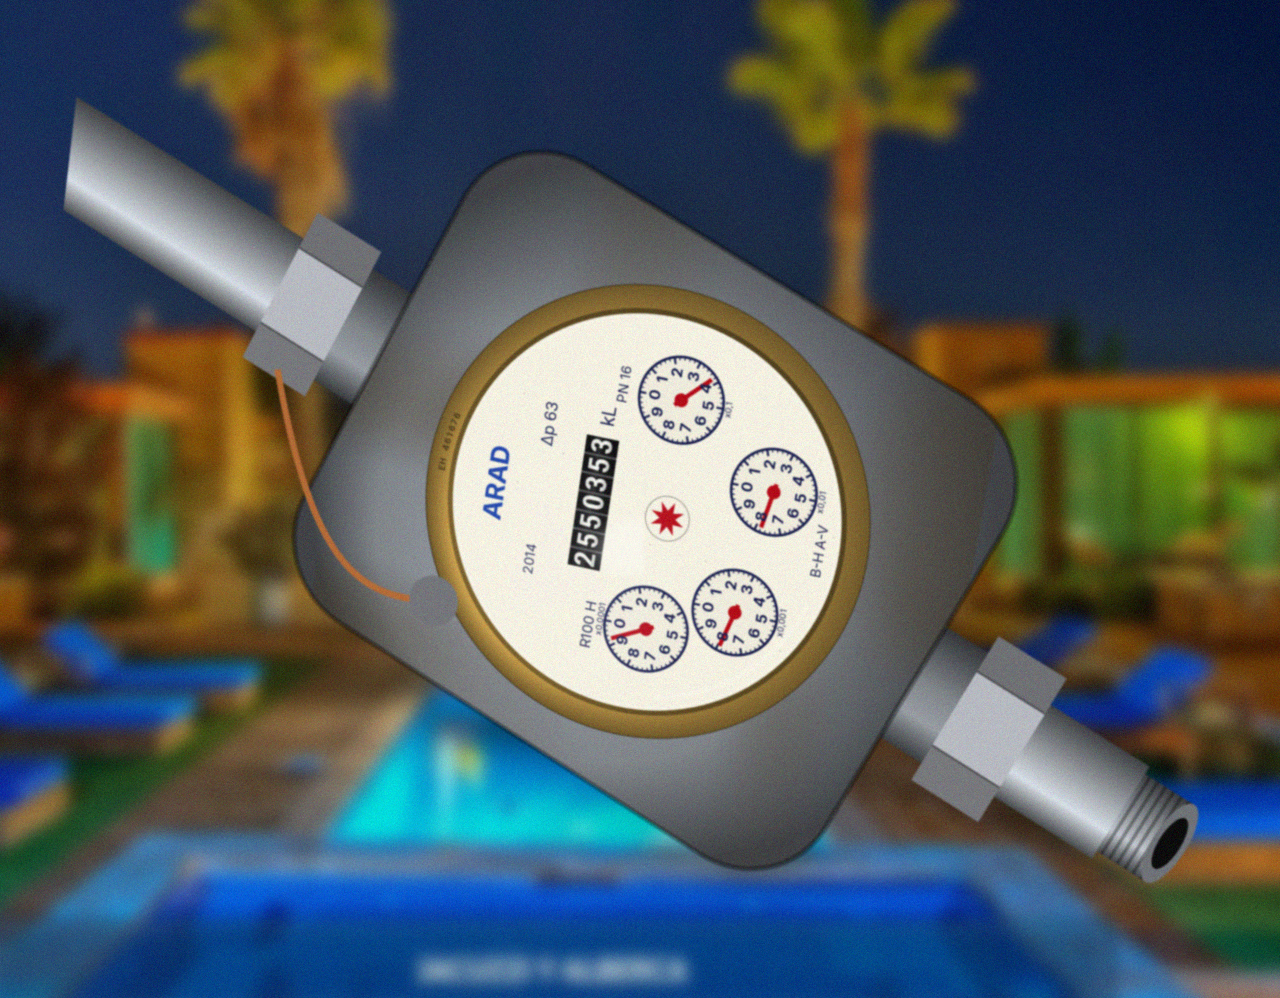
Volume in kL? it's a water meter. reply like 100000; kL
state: 2550353.3779; kL
